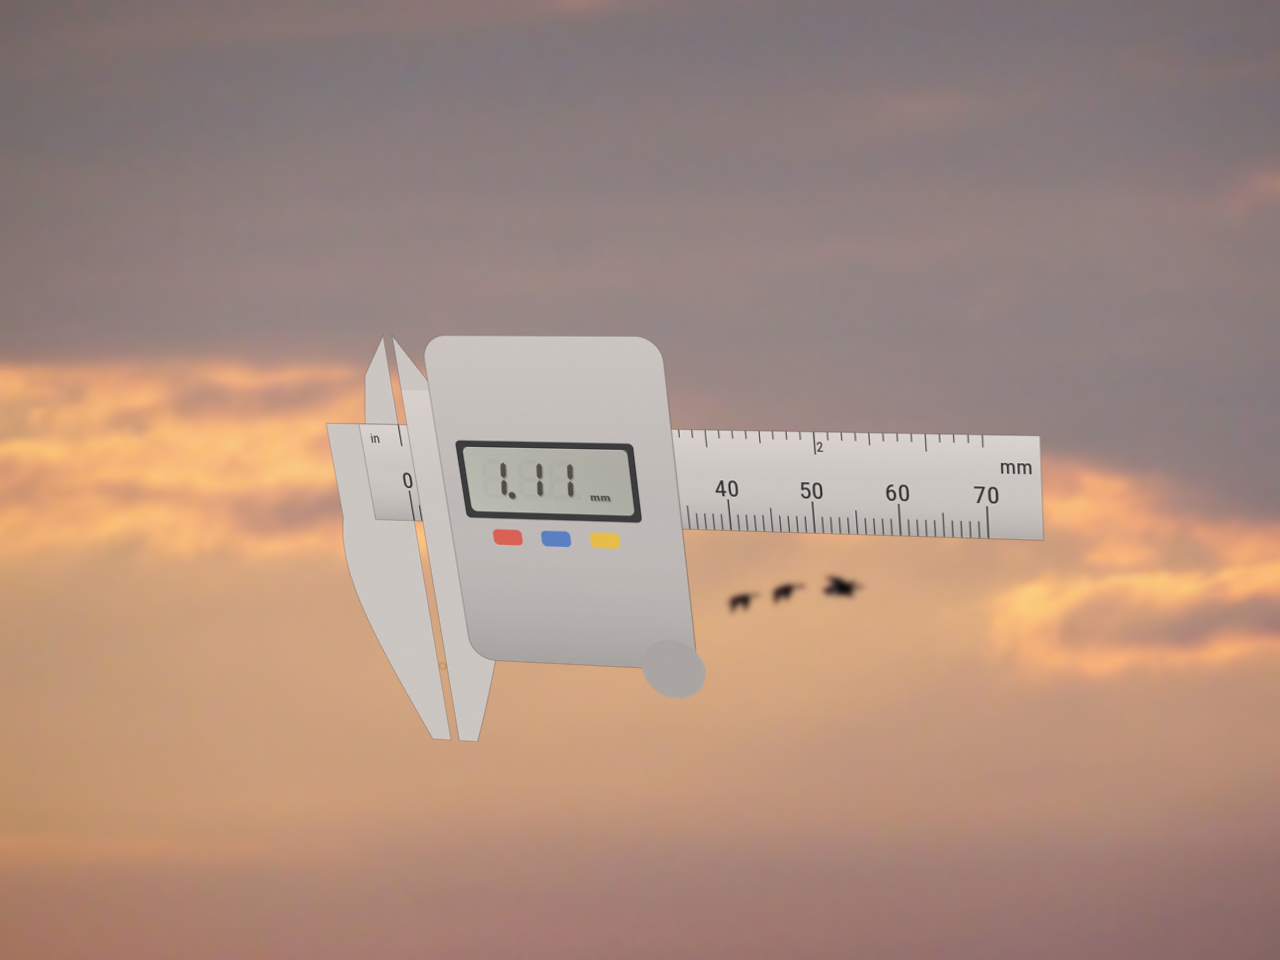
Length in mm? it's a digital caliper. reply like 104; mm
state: 1.11; mm
